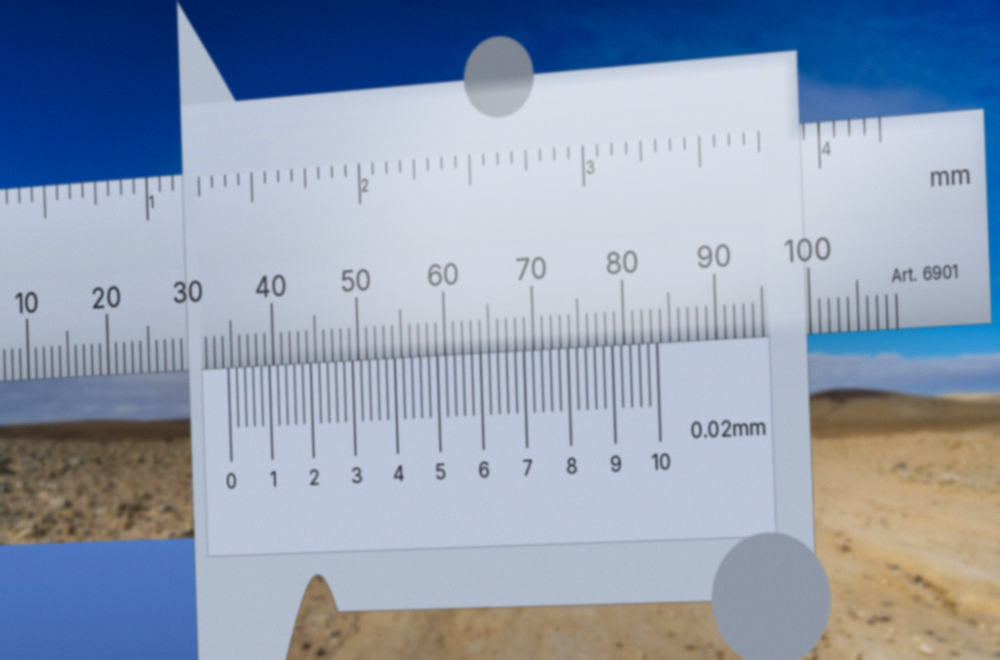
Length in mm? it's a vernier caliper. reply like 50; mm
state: 34.6; mm
